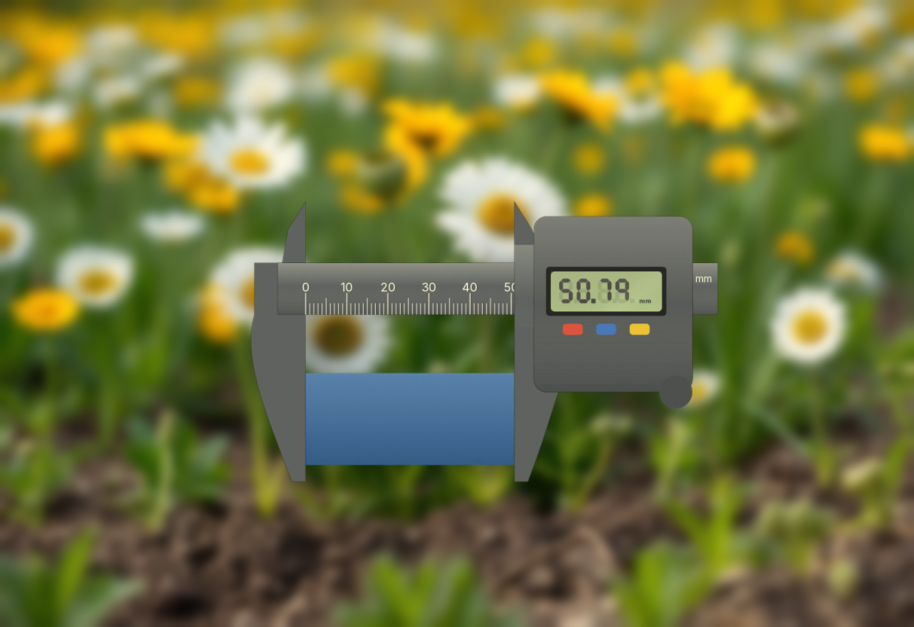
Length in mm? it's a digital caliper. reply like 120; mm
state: 50.79; mm
